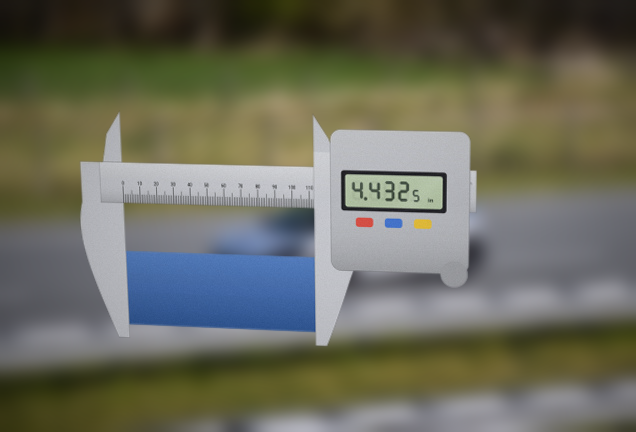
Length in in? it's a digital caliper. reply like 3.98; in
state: 4.4325; in
